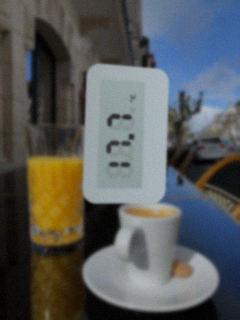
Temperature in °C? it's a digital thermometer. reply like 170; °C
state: 17.7; °C
